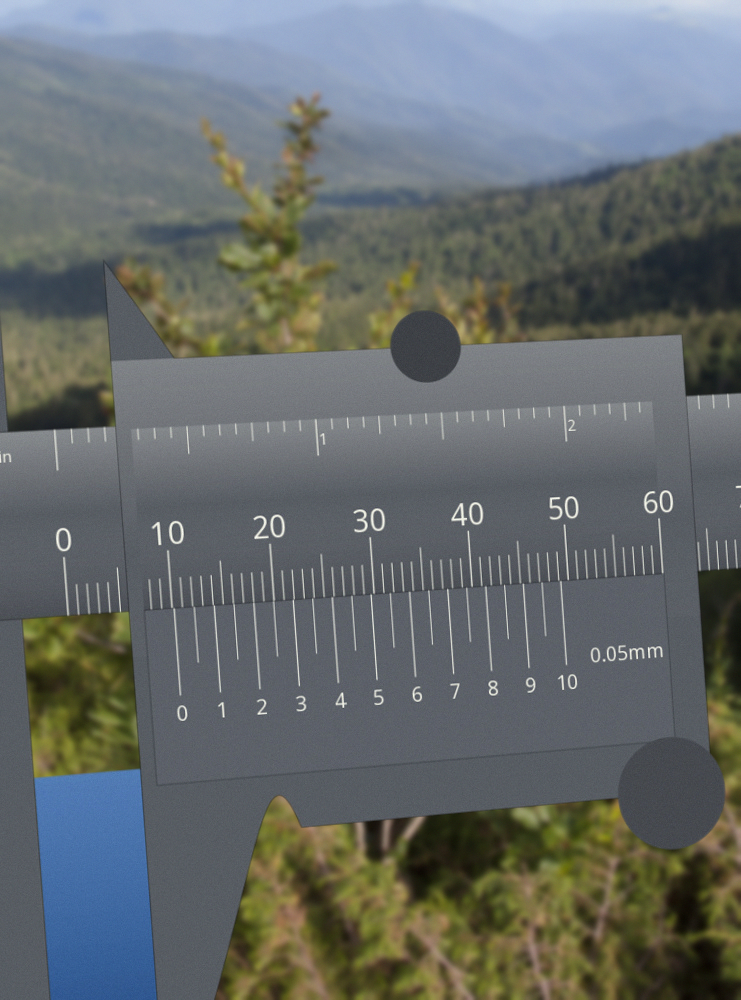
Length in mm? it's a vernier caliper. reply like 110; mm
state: 10.2; mm
